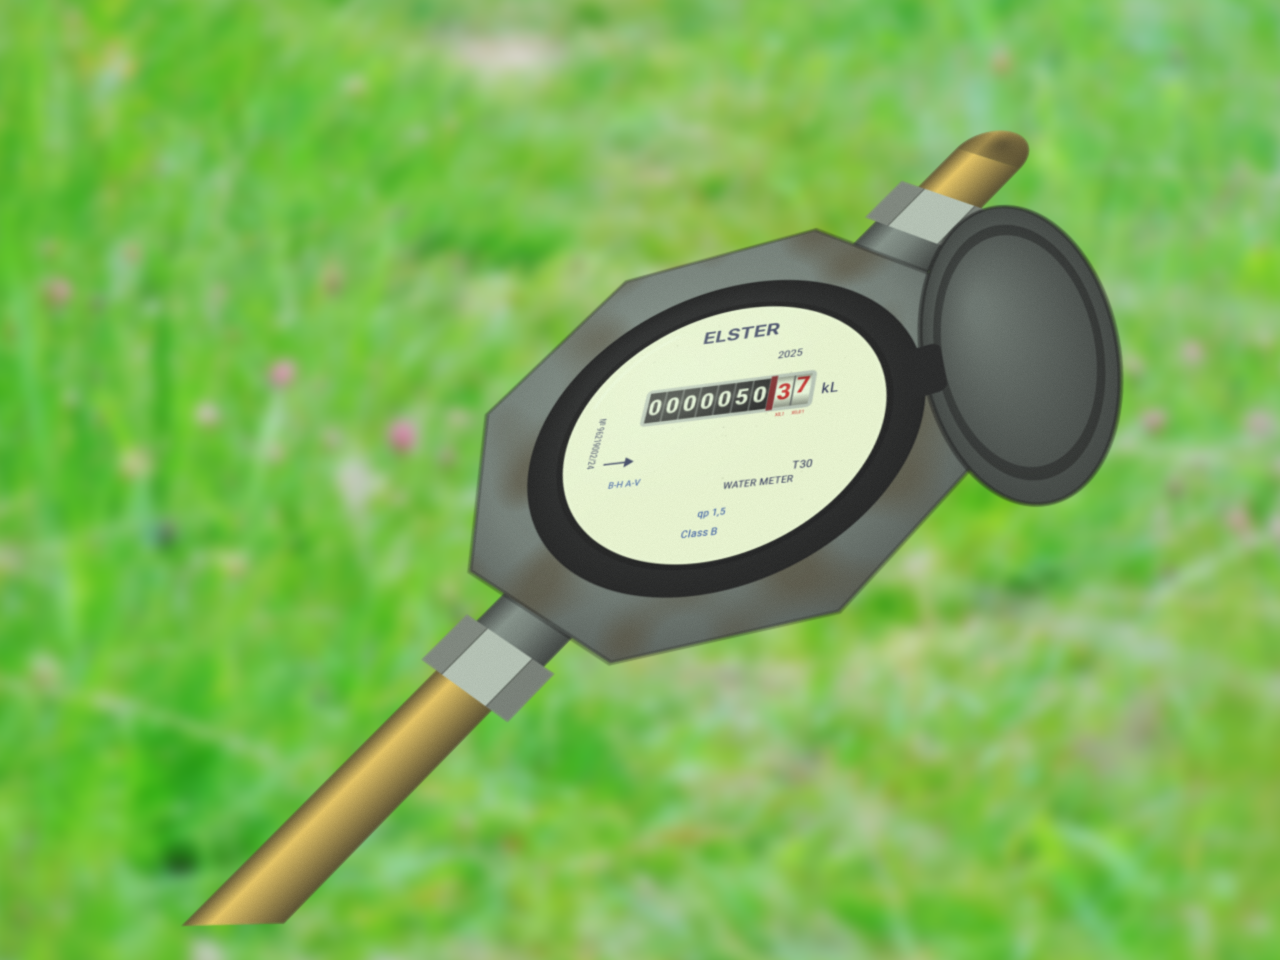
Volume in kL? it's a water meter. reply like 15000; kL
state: 50.37; kL
